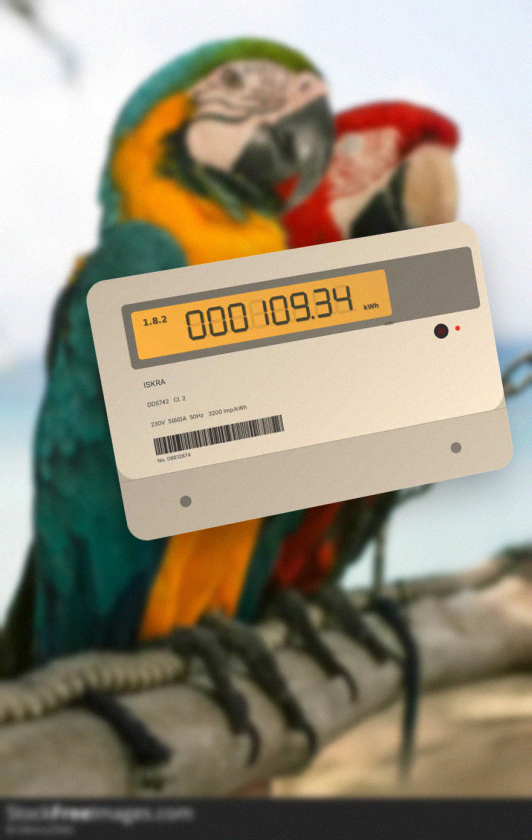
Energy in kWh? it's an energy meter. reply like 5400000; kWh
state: 109.34; kWh
